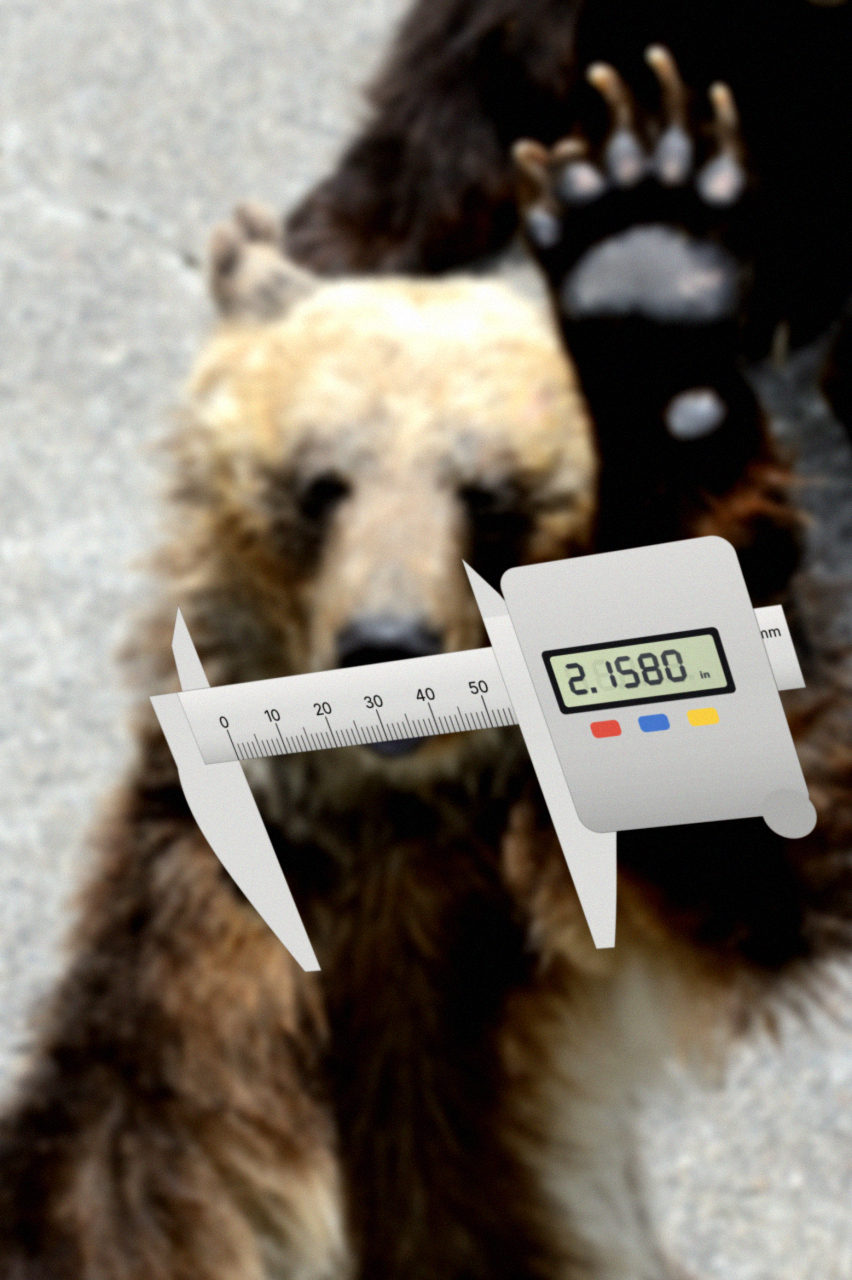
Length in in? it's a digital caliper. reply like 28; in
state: 2.1580; in
